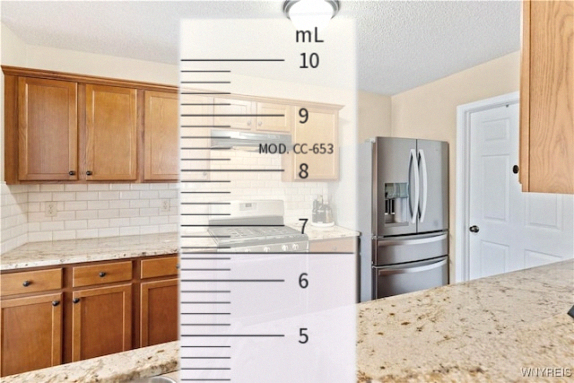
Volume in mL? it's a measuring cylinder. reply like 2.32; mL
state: 6.5; mL
